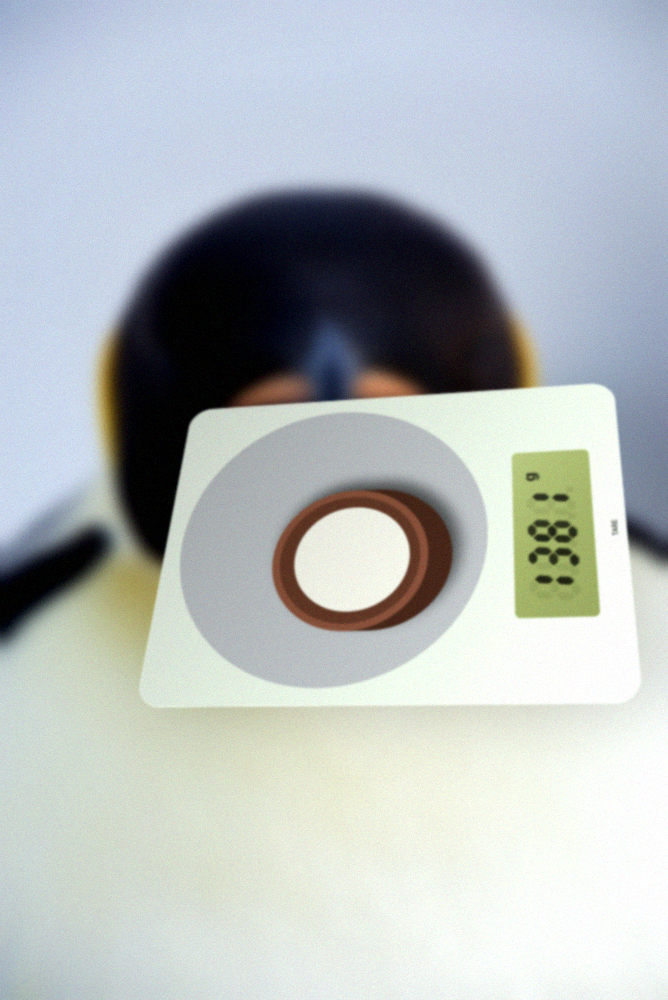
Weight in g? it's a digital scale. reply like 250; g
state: 1381; g
